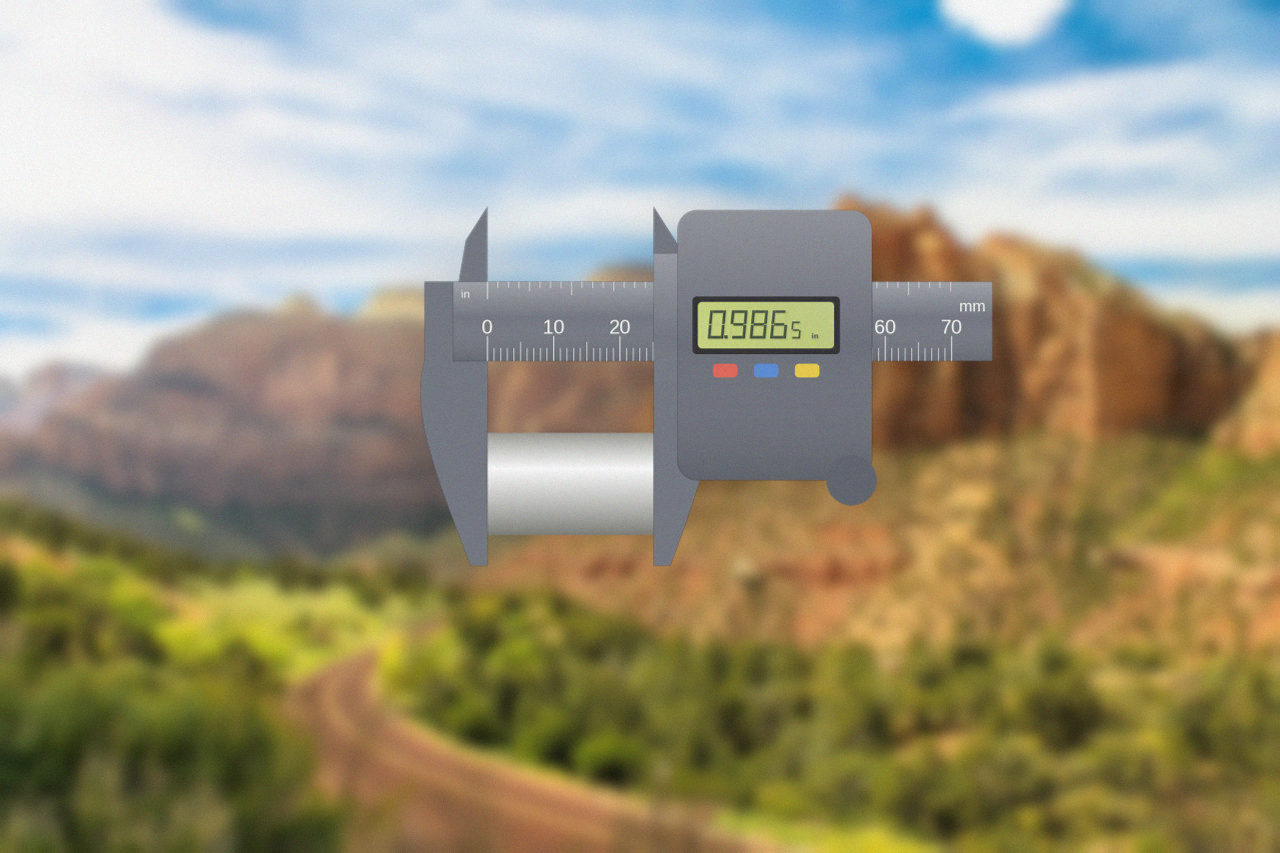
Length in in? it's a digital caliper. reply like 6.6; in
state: 0.9865; in
